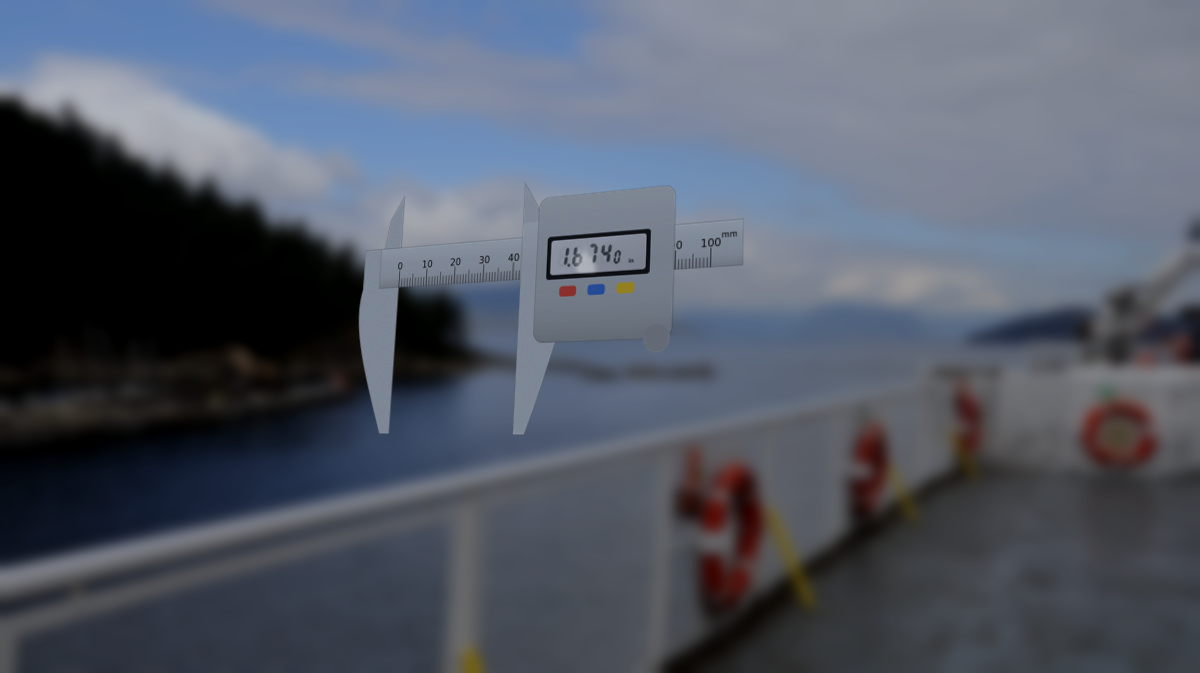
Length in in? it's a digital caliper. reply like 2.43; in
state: 1.6740; in
